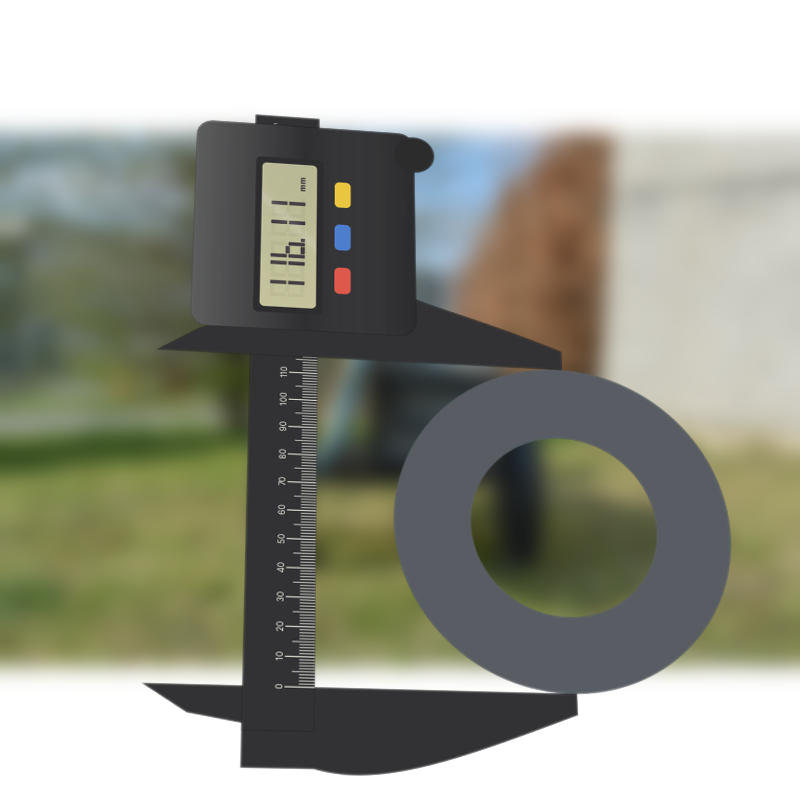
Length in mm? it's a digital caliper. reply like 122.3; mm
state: 116.11; mm
